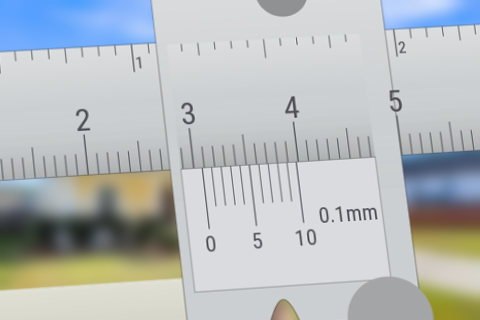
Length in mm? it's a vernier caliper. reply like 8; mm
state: 30.8; mm
